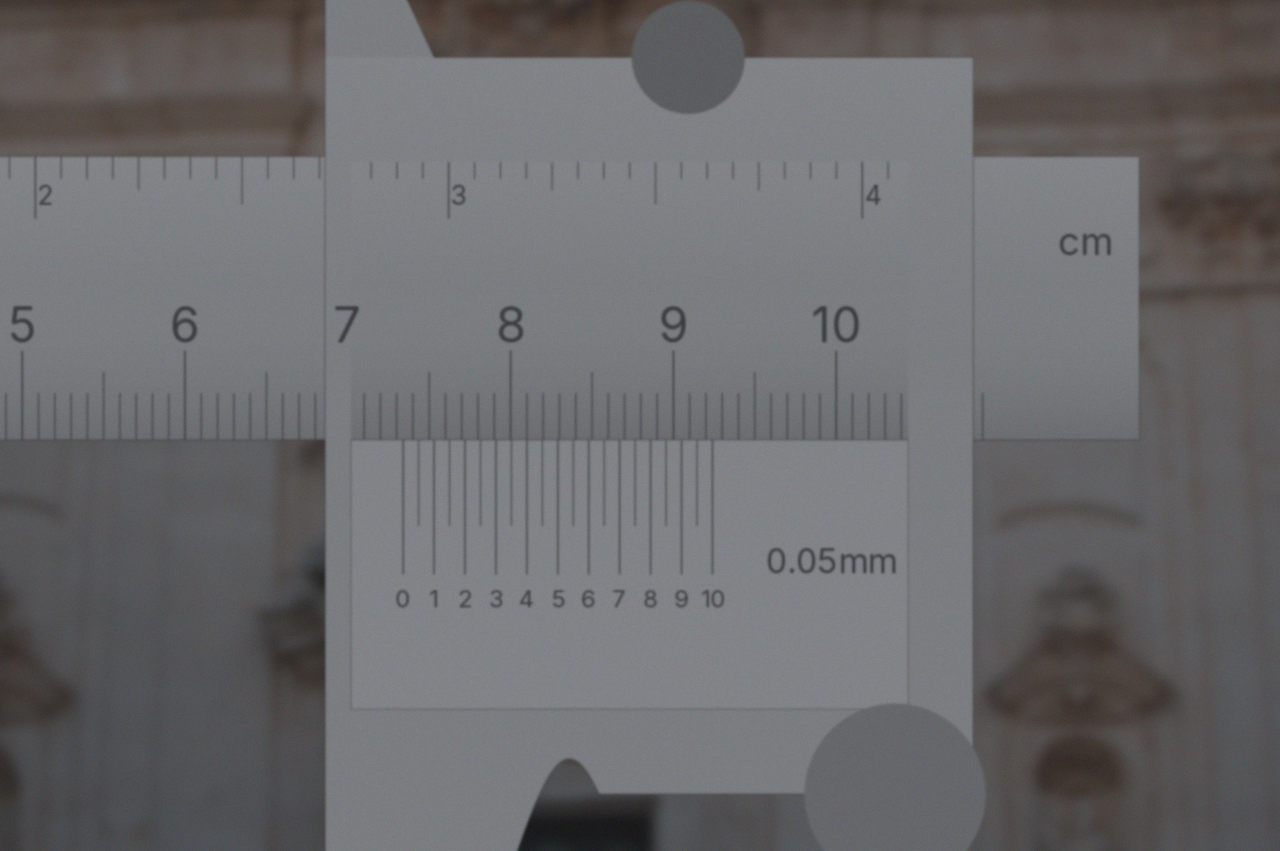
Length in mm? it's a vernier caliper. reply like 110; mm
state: 73.4; mm
